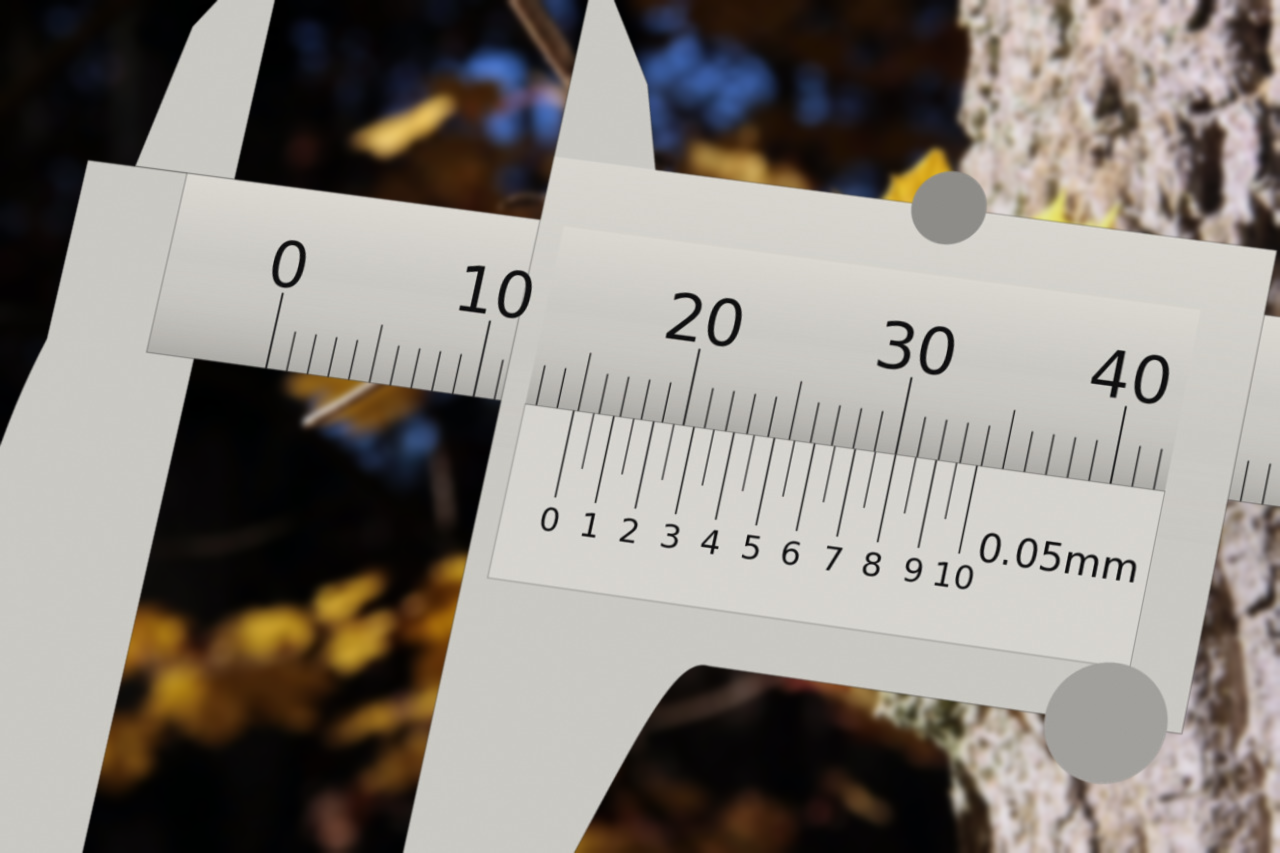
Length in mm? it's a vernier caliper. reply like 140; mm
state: 14.8; mm
